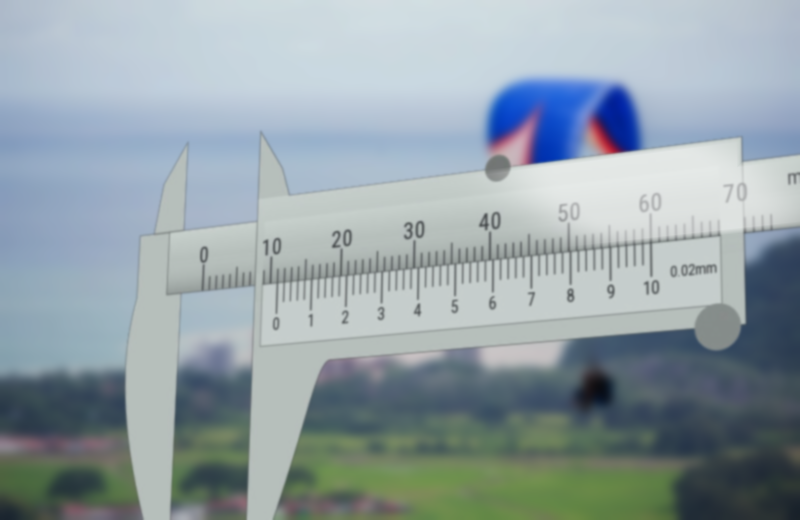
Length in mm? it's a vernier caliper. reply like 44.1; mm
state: 11.0; mm
